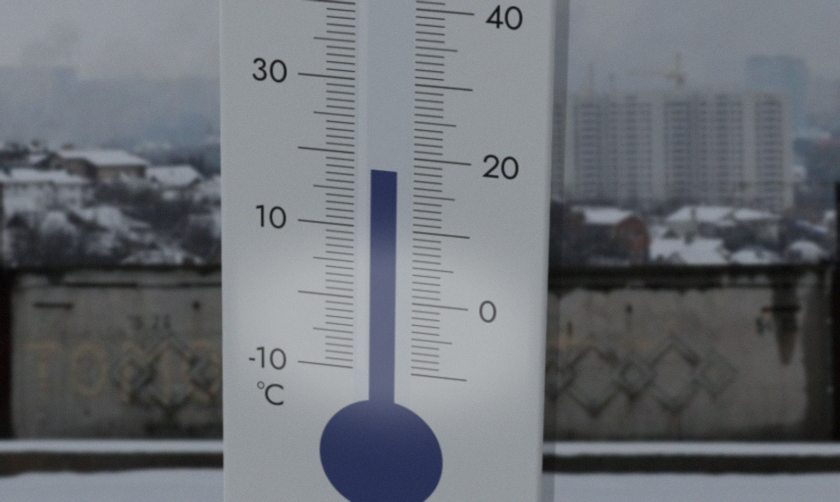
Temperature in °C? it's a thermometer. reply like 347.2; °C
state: 18; °C
